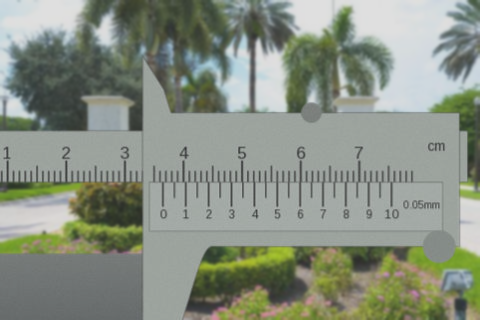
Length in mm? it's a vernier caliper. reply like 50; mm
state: 36.5; mm
